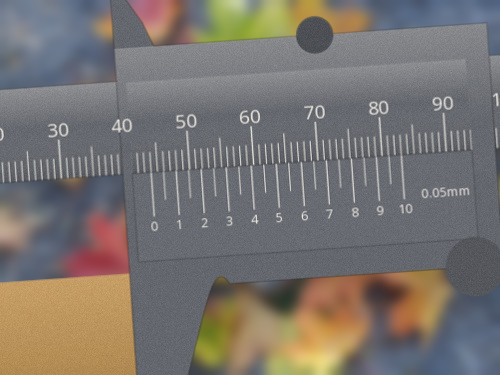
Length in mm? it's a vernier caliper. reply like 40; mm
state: 44.0; mm
